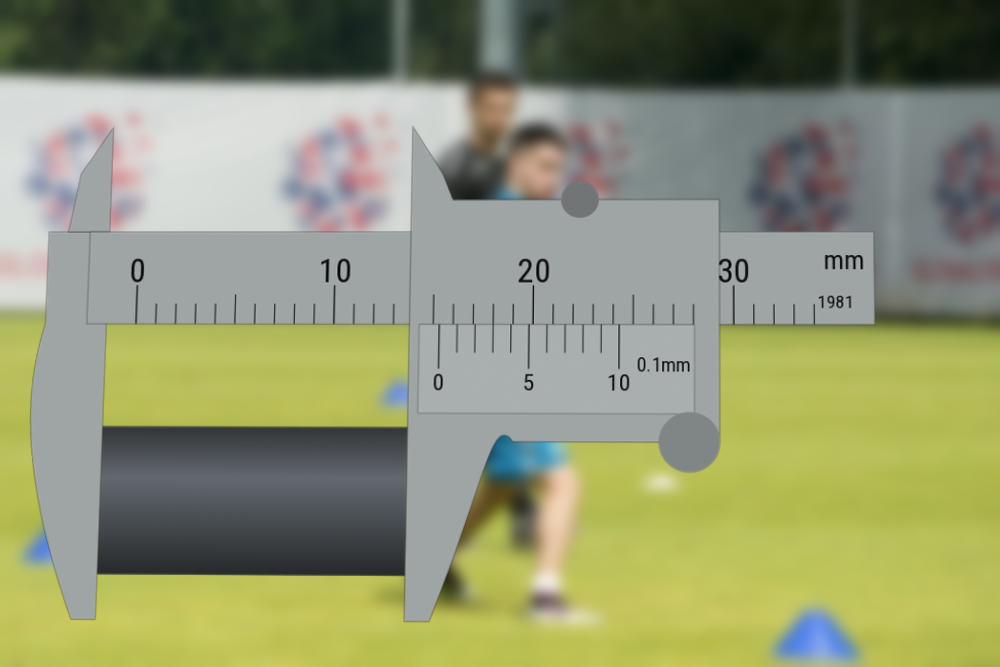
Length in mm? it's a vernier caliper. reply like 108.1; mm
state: 15.3; mm
